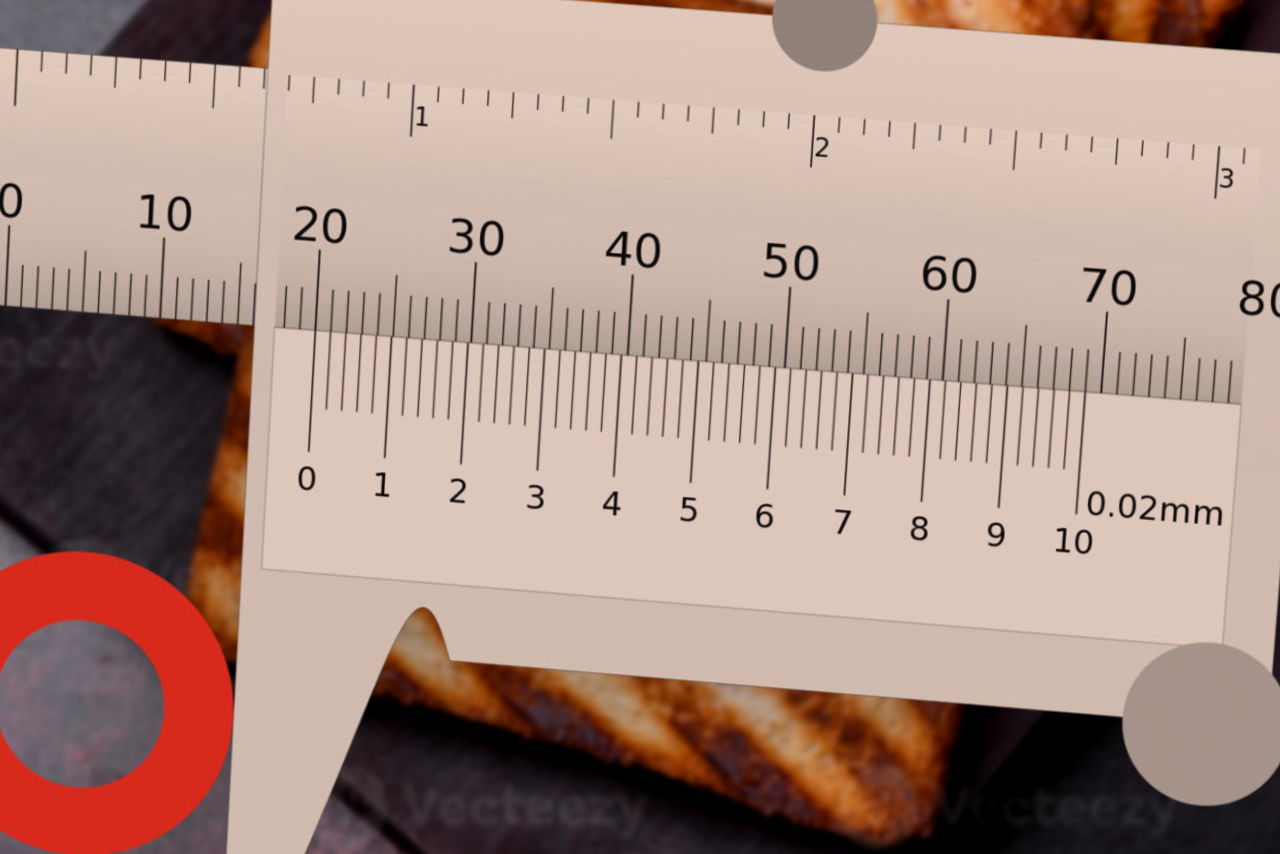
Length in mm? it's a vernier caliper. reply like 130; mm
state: 20.0; mm
